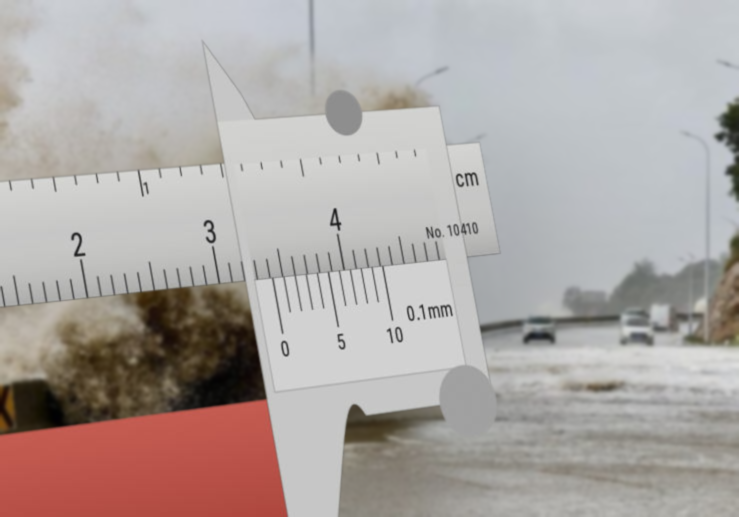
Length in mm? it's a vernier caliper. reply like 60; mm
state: 34.2; mm
